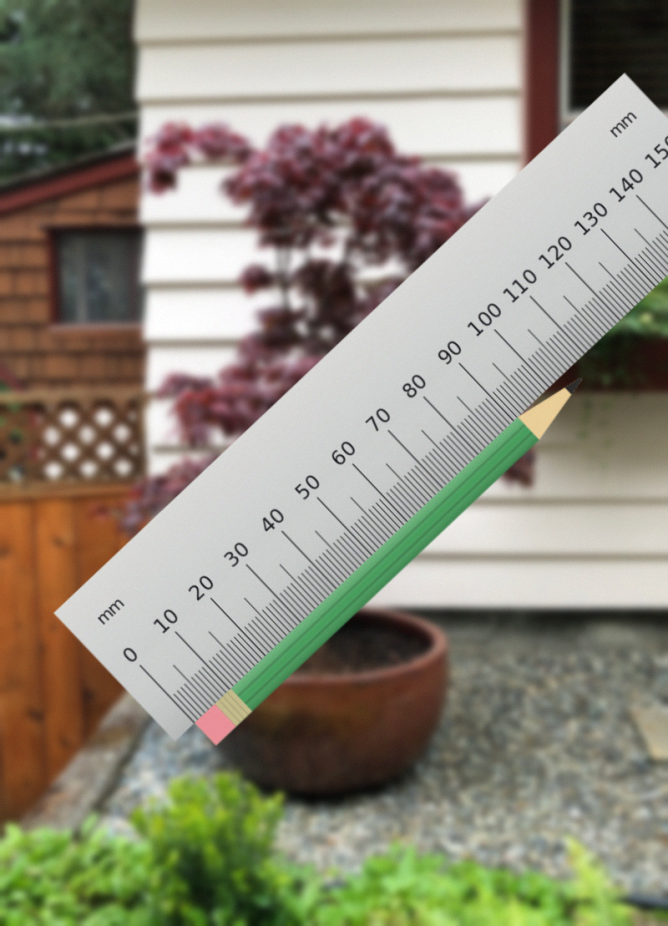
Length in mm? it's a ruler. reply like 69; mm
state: 106; mm
